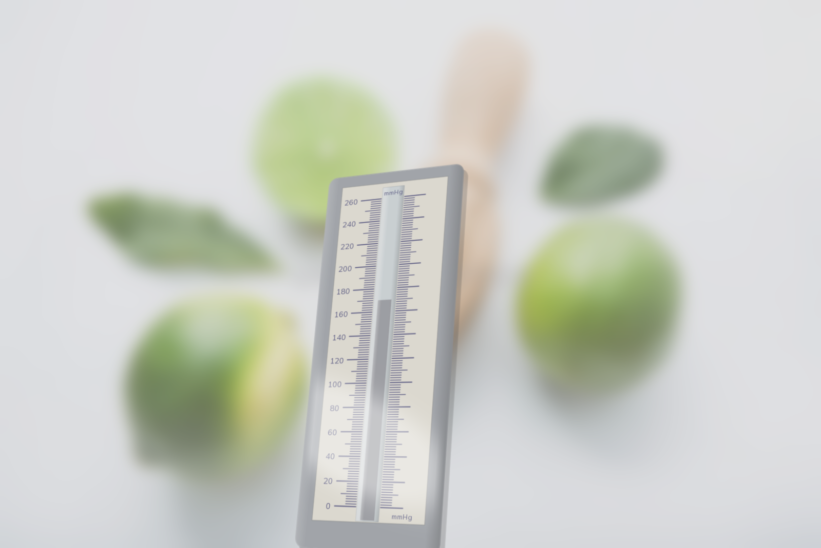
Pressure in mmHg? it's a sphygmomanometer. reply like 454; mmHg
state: 170; mmHg
